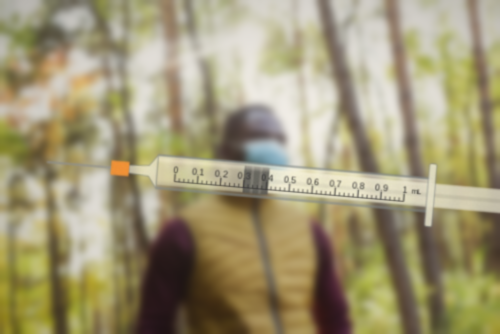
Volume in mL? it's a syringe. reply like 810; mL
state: 0.3; mL
